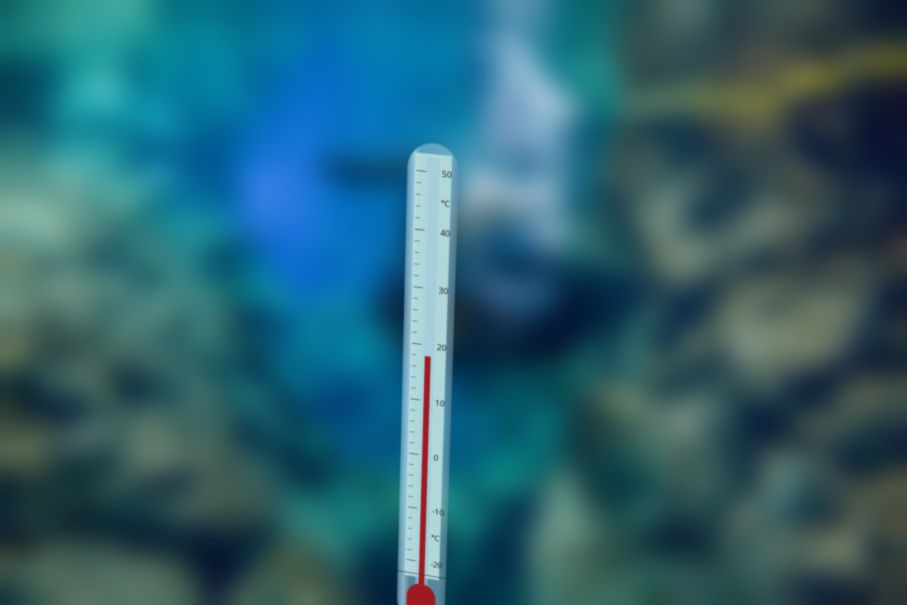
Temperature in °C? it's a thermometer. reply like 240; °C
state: 18; °C
